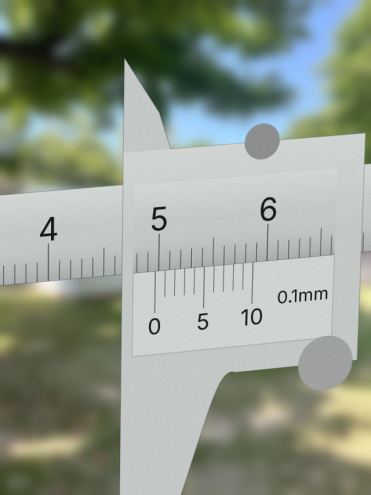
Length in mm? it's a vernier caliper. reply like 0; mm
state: 49.7; mm
